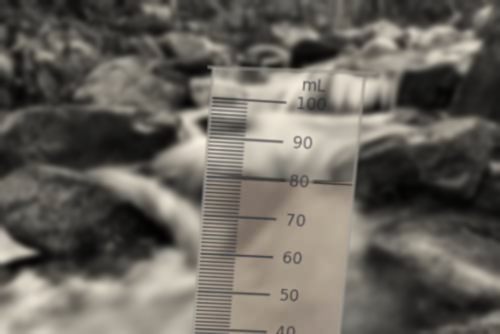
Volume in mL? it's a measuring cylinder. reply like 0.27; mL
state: 80; mL
